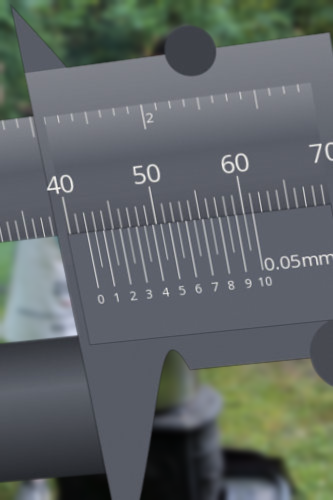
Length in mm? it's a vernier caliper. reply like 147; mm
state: 42.0; mm
